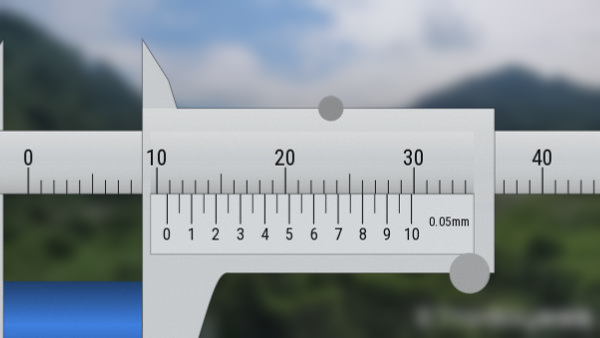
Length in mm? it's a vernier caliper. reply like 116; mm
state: 10.8; mm
